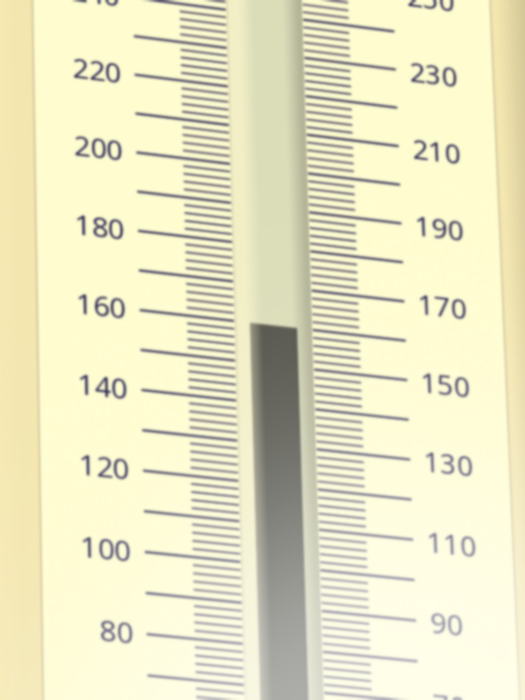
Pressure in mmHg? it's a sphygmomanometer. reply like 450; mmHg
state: 160; mmHg
